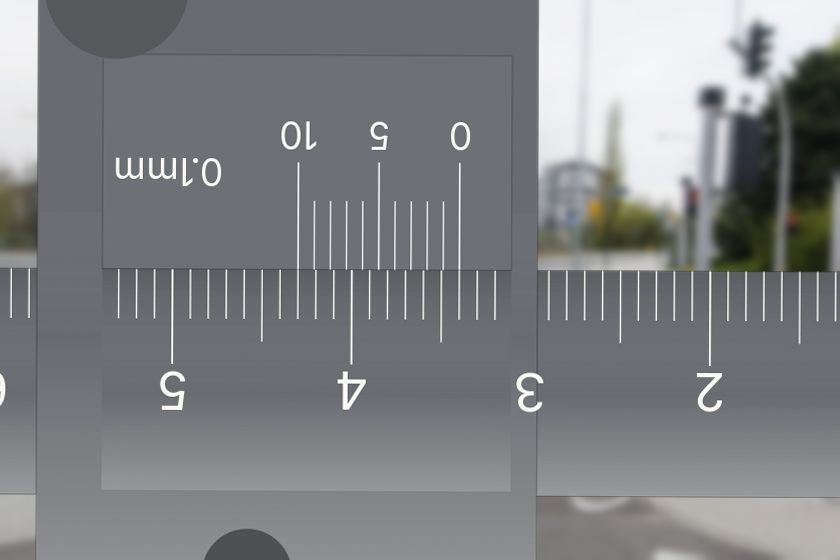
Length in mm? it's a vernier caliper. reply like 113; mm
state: 34.0; mm
